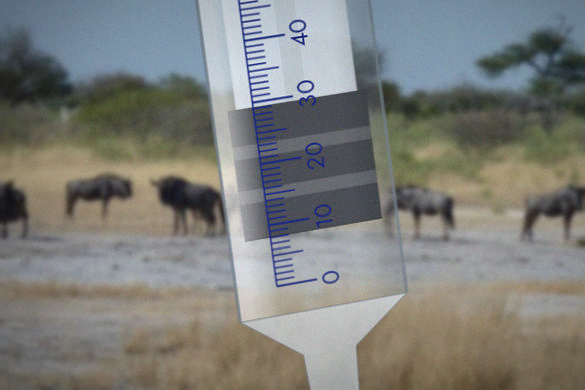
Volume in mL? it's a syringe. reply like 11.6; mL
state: 8; mL
